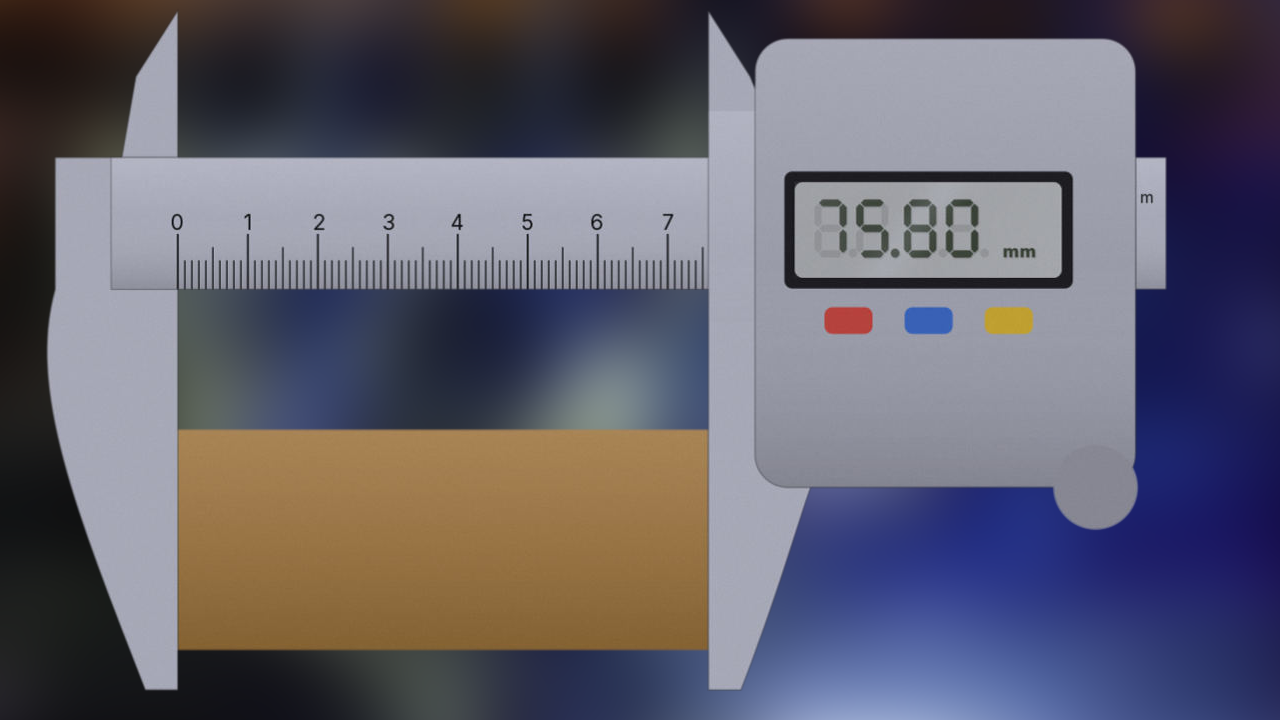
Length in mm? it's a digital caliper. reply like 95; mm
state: 75.80; mm
